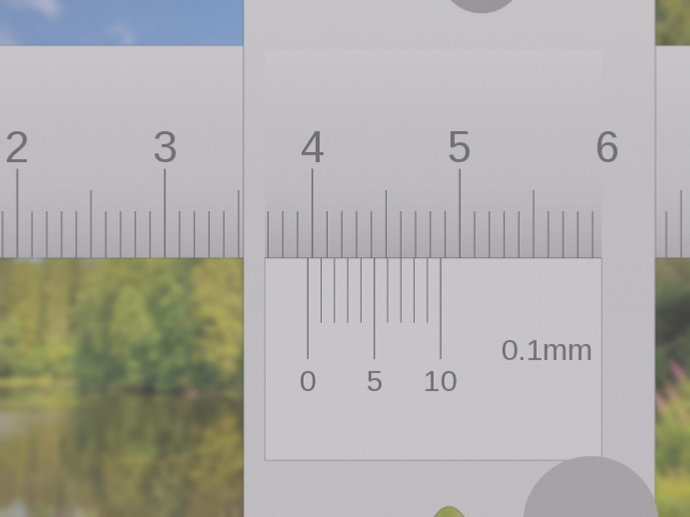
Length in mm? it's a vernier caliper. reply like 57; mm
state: 39.7; mm
